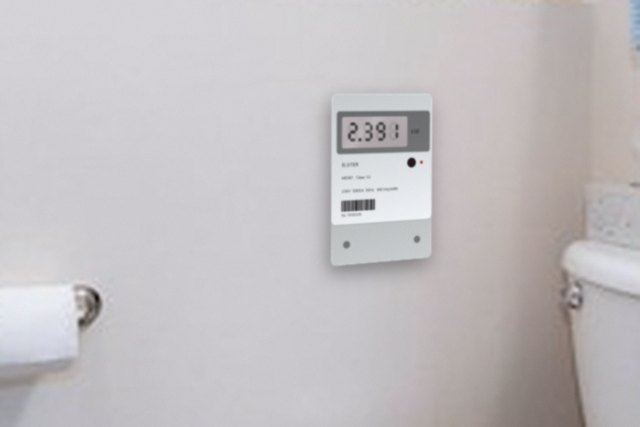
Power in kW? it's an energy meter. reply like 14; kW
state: 2.391; kW
